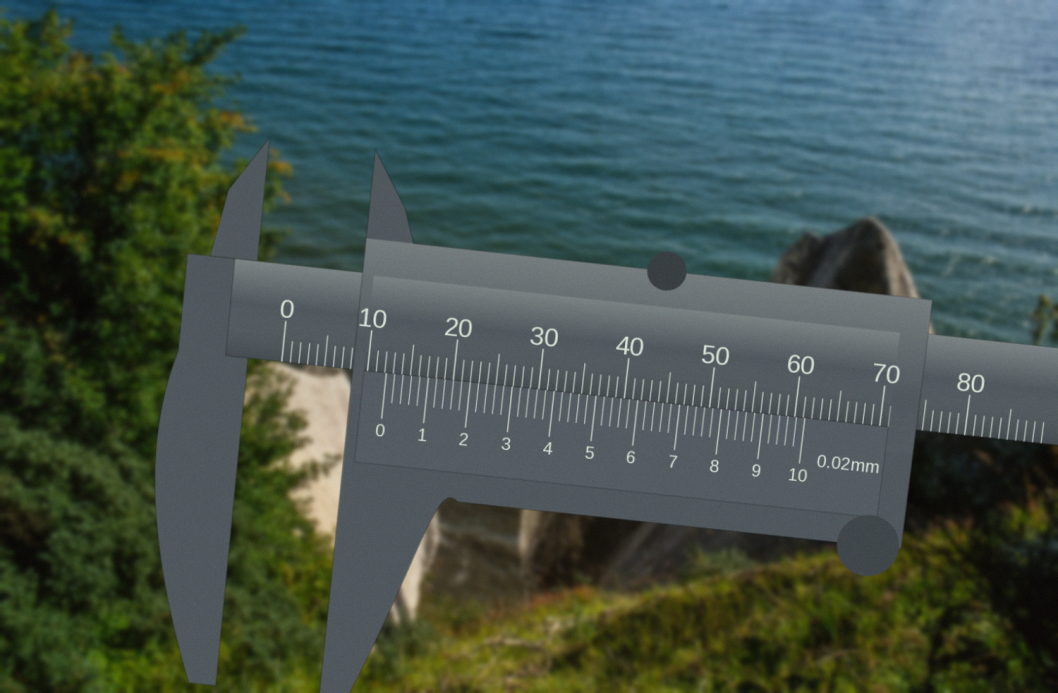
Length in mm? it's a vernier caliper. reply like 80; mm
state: 12.2; mm
